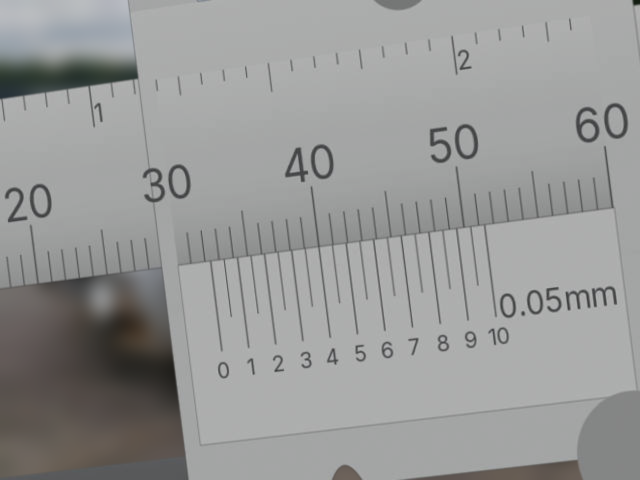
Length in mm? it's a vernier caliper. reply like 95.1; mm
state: 32.4; mm
